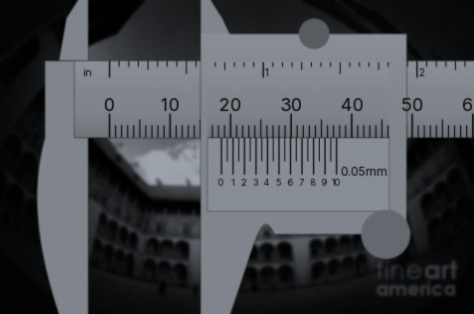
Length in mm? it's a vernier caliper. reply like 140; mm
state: 18.5; mm
